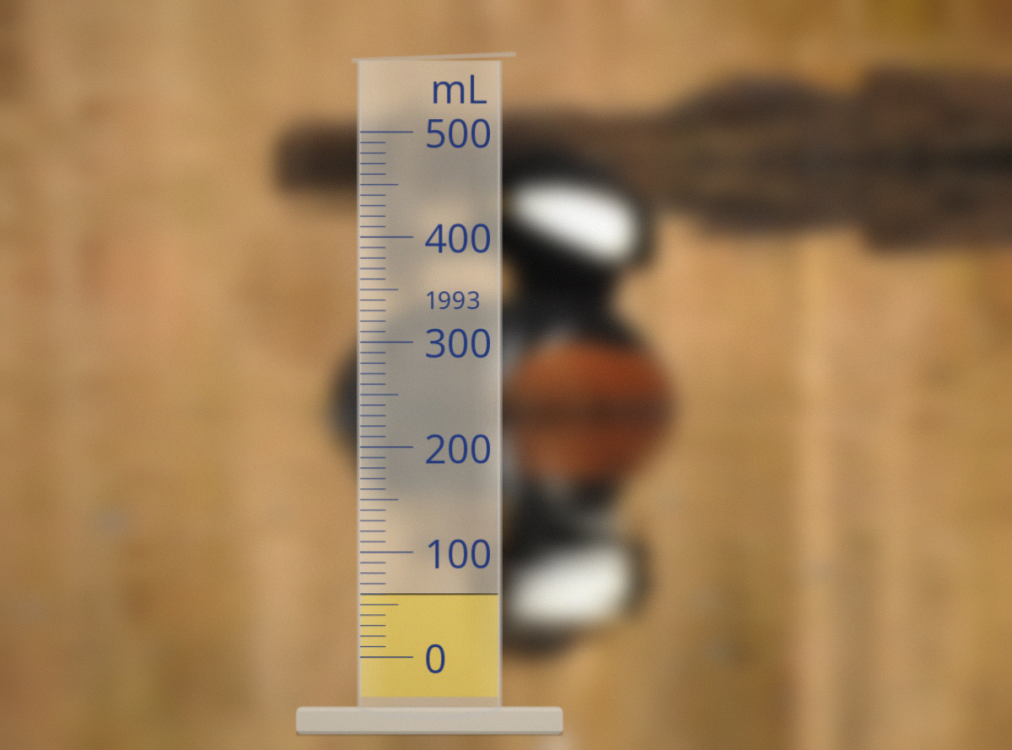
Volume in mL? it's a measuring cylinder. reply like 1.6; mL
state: 60; mL
